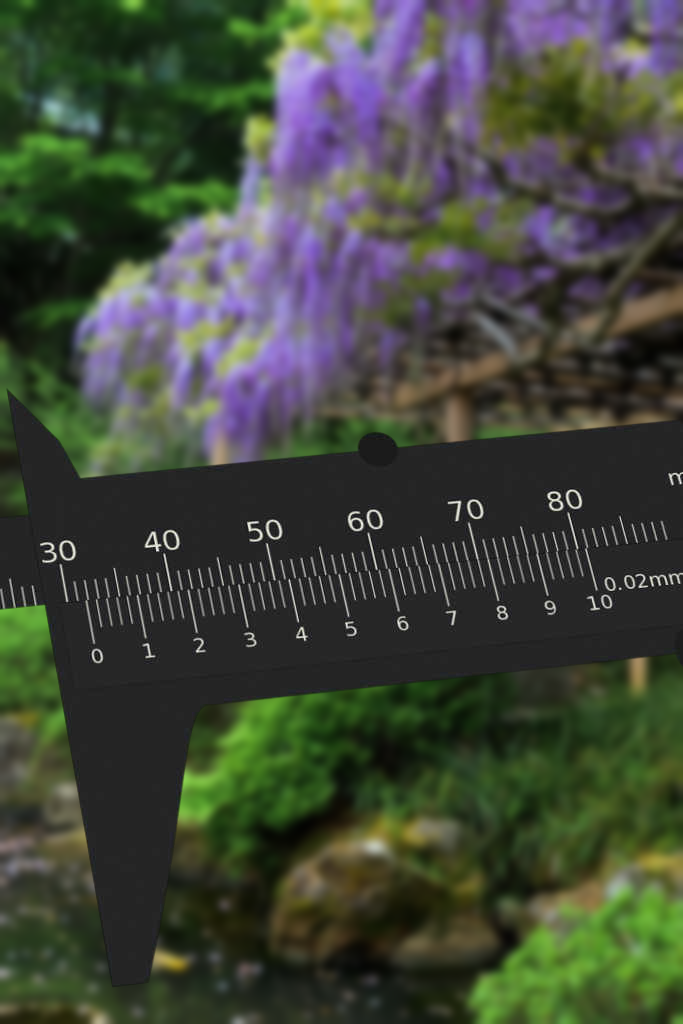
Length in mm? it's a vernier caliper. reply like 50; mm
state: 31.8; mm
